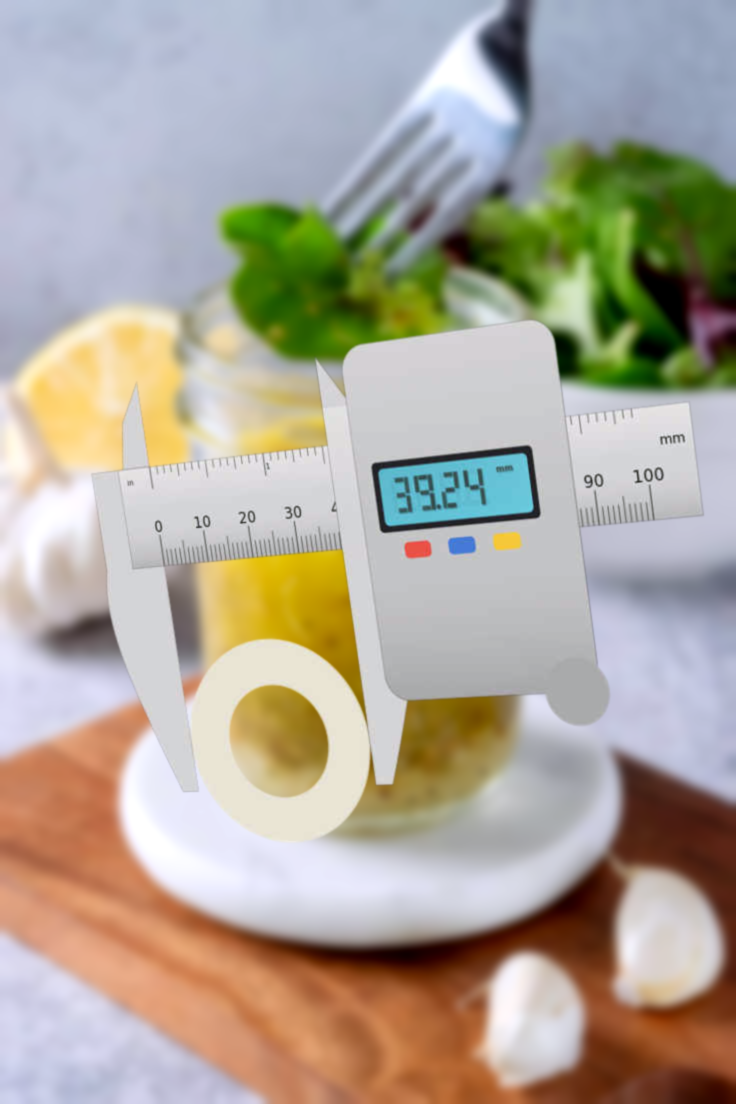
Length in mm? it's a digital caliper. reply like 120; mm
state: 39.24; mm
